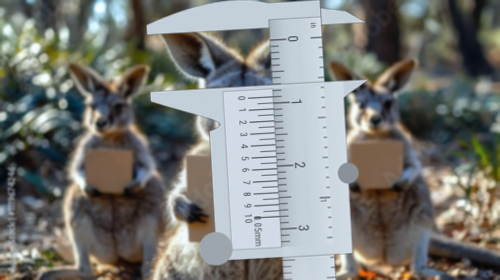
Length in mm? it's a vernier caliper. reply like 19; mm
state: 9.0; mm
